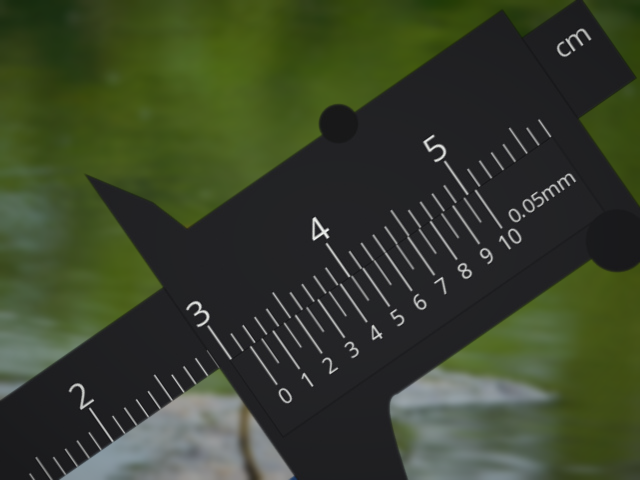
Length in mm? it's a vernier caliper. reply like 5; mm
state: 31.6; mm
